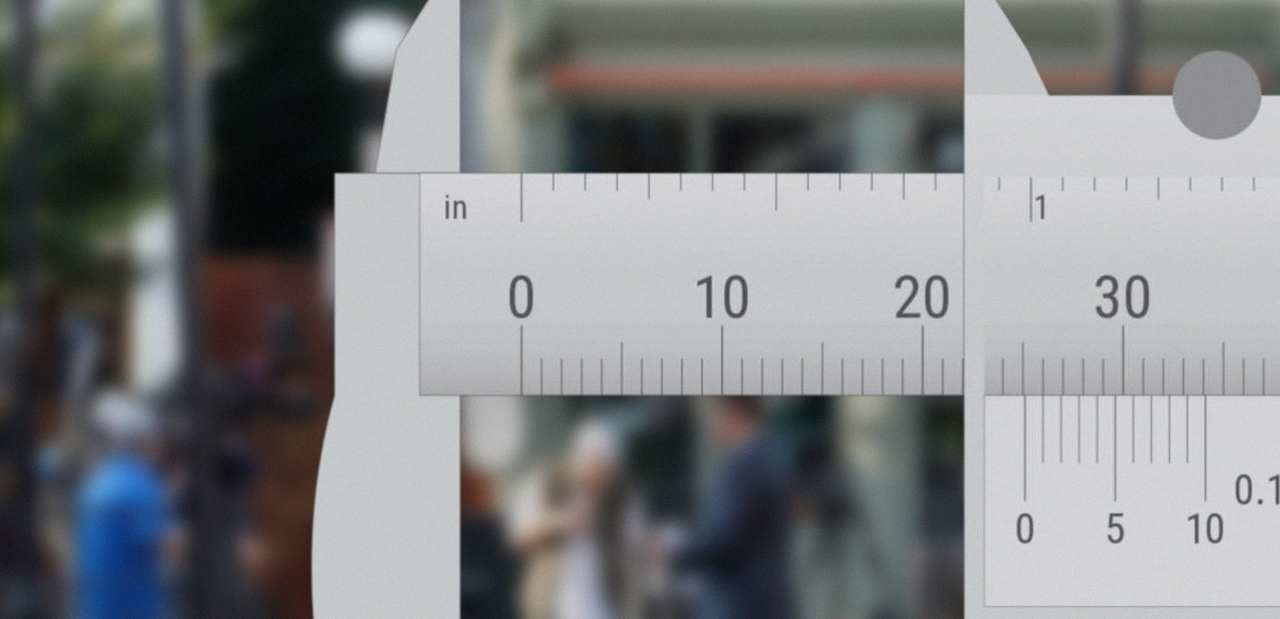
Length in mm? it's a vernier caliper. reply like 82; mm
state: 25.1; mm
